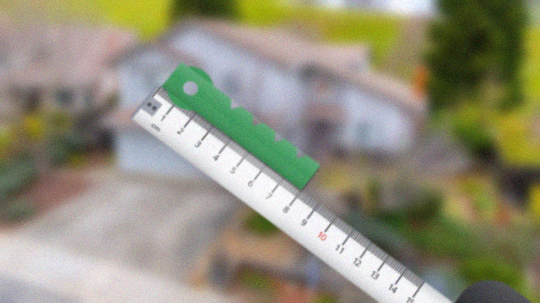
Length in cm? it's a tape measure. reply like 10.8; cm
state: 8; cm
